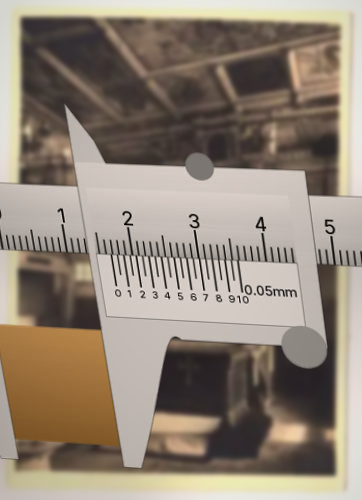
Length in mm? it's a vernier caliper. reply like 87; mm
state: 16.8; mm
